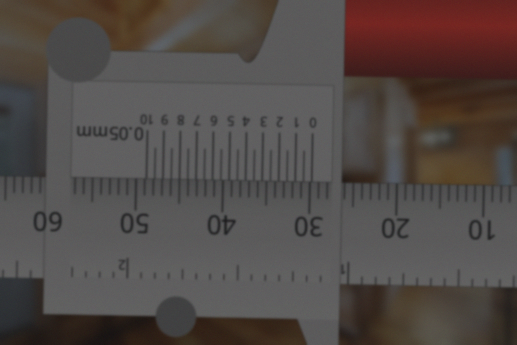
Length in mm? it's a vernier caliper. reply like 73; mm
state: 29.8; mm
